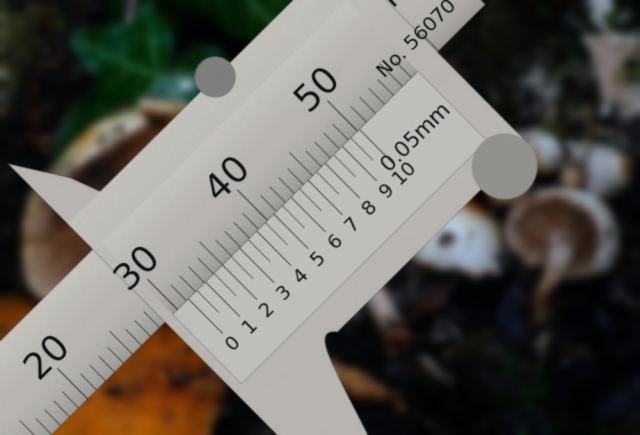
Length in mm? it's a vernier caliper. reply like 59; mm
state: 31.2; mm
